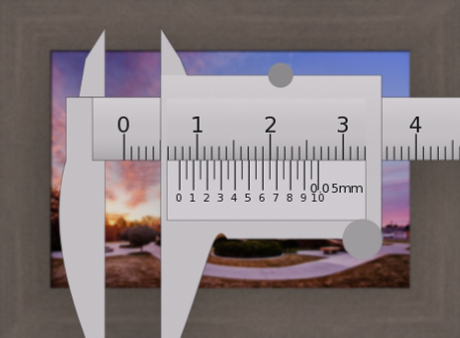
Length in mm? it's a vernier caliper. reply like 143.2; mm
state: 7.6; mm
